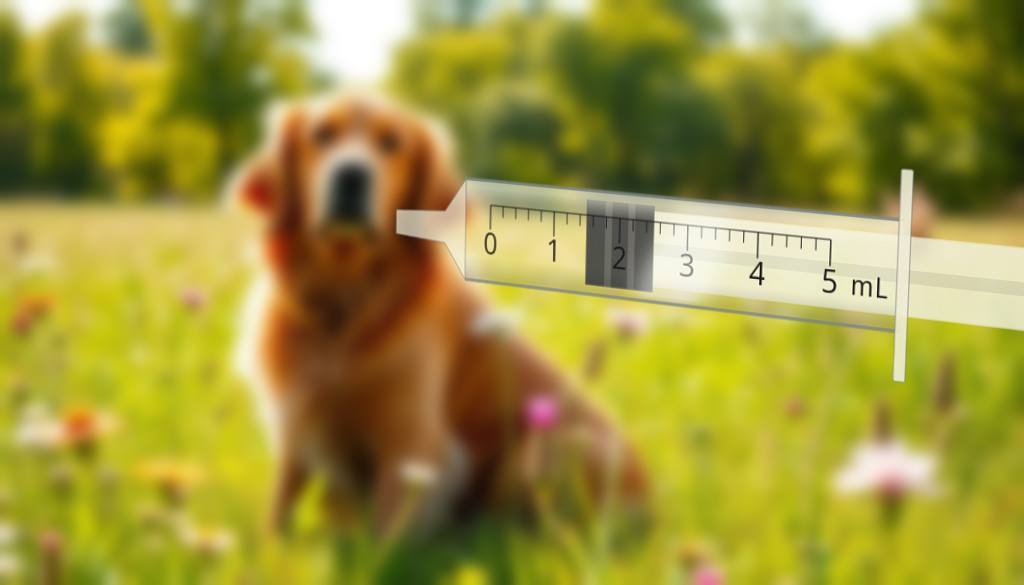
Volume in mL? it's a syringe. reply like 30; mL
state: 1.5; mL
